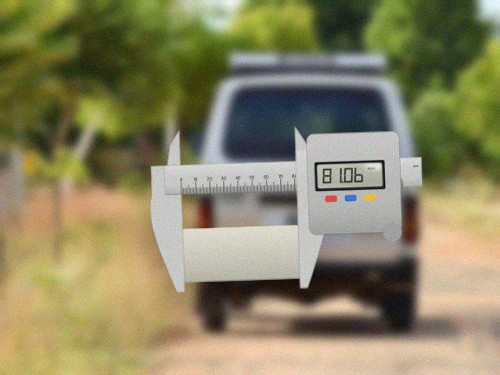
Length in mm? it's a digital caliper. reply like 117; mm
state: 81.06; mm
